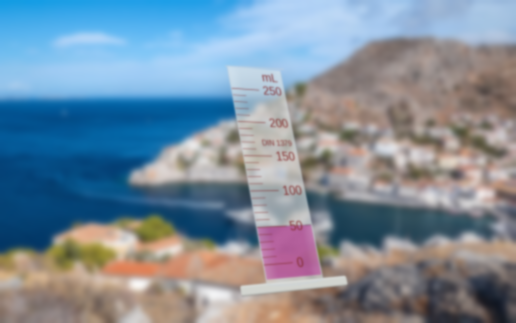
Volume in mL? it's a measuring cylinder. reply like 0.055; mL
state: 50; mL
